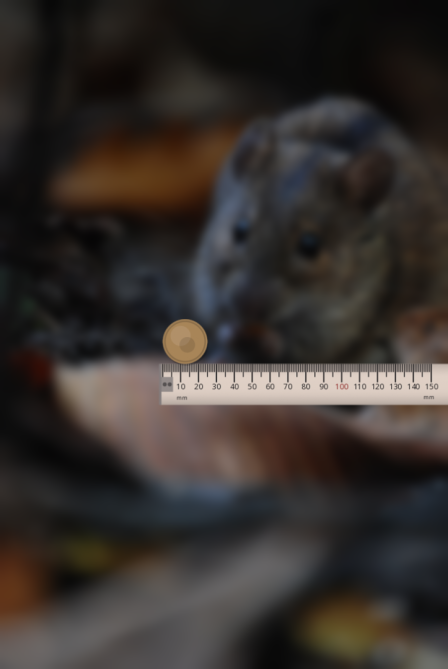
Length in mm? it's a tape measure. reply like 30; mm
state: 25; mm
